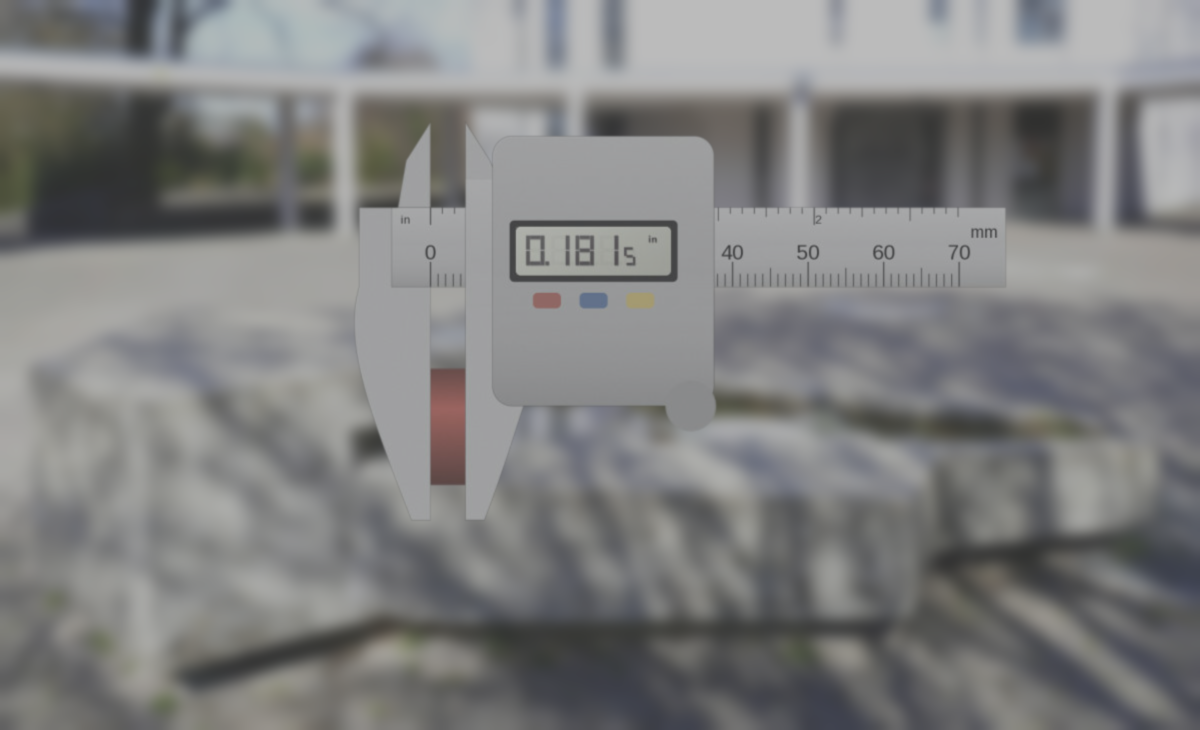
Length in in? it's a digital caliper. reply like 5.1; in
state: 0.1815; in
